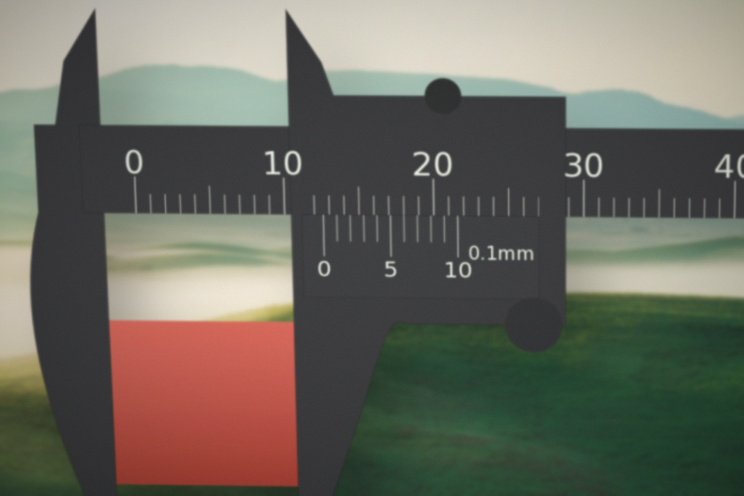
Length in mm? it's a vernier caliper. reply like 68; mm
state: 12.6; mm
